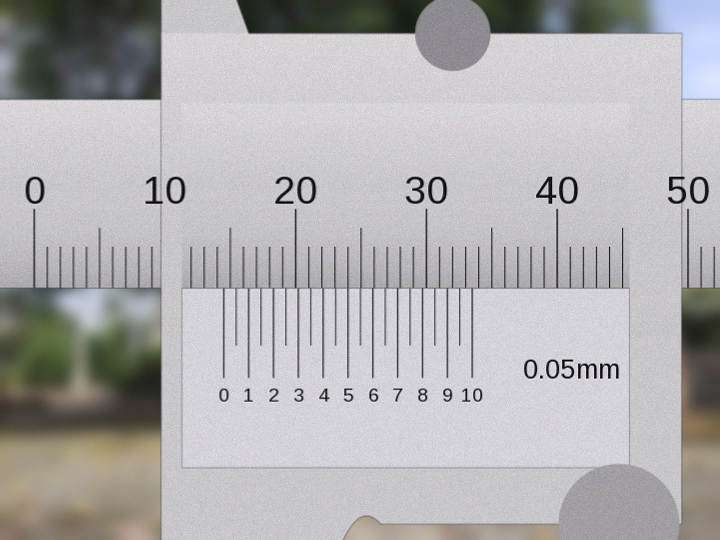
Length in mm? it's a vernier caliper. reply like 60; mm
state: 14.5; mm
